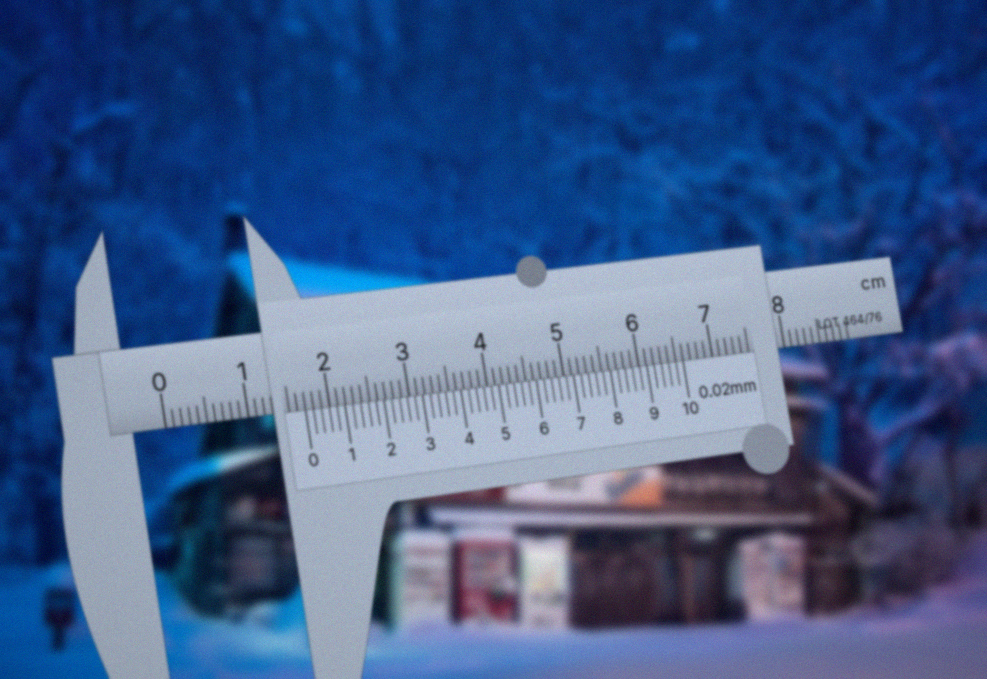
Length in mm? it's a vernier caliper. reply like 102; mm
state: 17.0; mm
